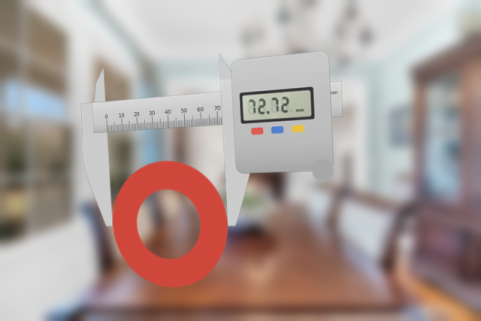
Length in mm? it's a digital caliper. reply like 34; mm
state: 72.72; mm
